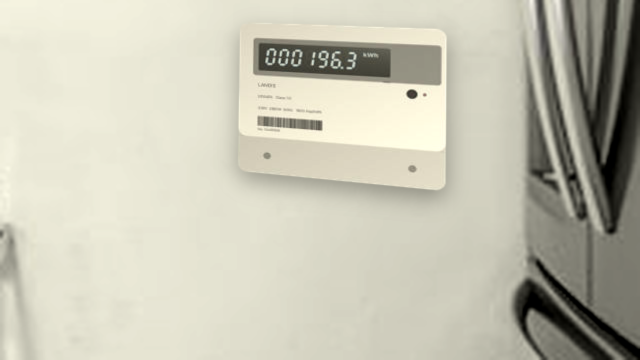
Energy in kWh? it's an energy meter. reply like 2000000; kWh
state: 196.3; kWh
